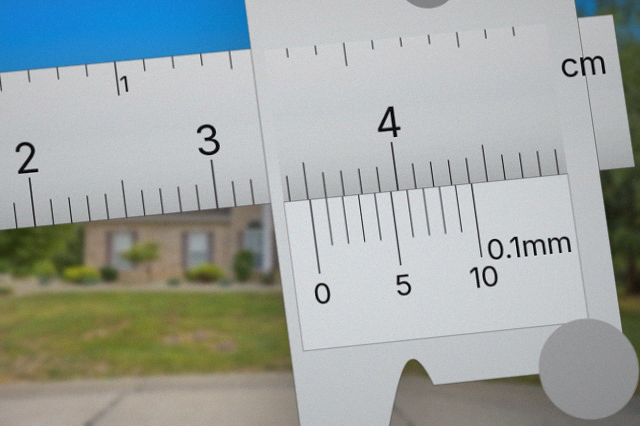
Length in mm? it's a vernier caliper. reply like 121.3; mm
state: 35.1; mm
